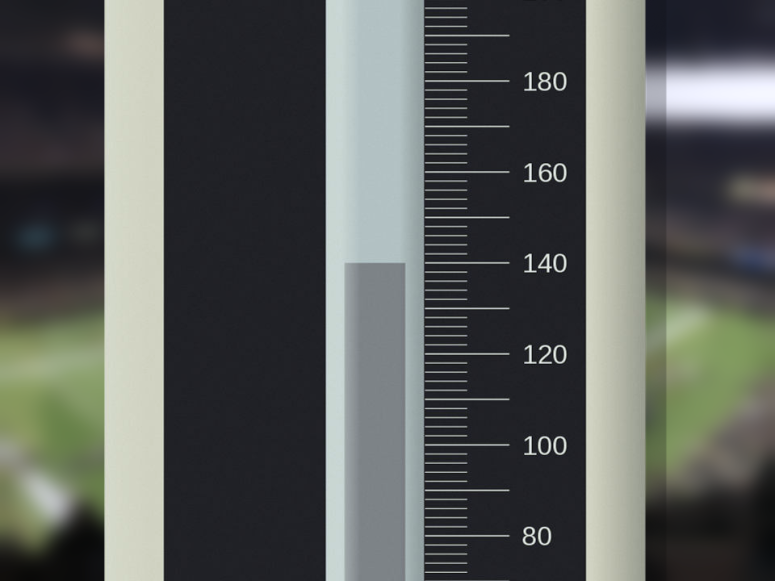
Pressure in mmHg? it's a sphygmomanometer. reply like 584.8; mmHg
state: 140; mmHg
